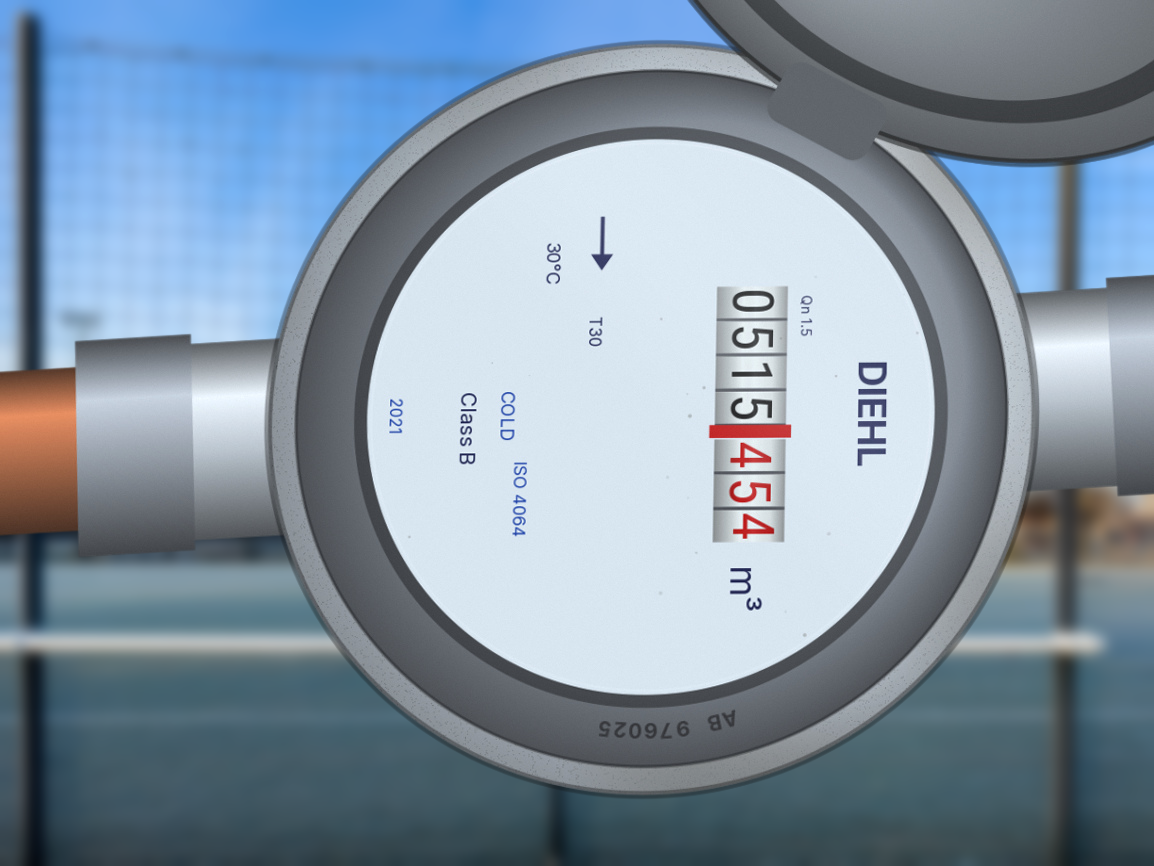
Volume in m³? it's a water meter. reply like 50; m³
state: 515.454; m³
